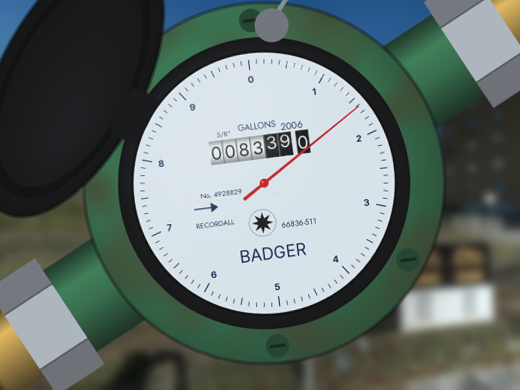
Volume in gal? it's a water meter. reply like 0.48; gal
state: 83391.6; gal
